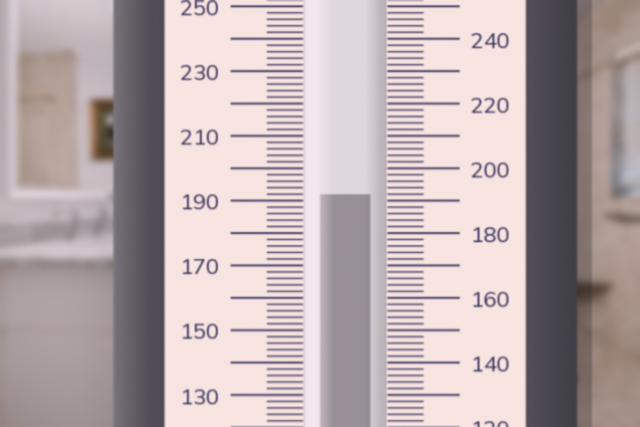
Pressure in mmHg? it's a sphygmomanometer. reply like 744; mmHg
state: 192; mmHg
